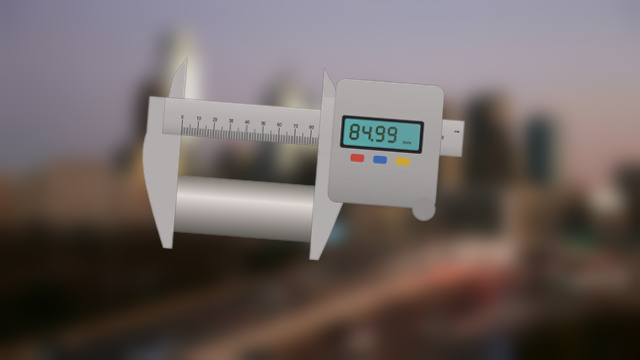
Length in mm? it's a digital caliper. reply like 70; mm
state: 84.99; mm
